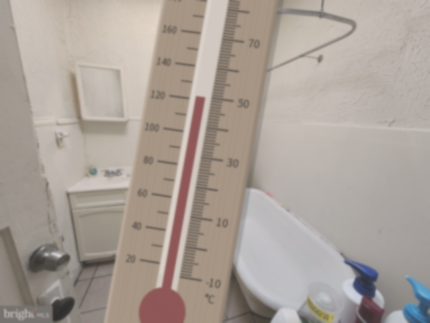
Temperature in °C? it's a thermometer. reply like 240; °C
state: 50; °C
